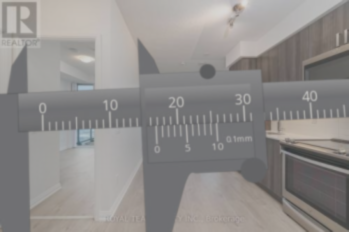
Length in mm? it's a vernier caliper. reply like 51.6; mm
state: 16.8; mm
